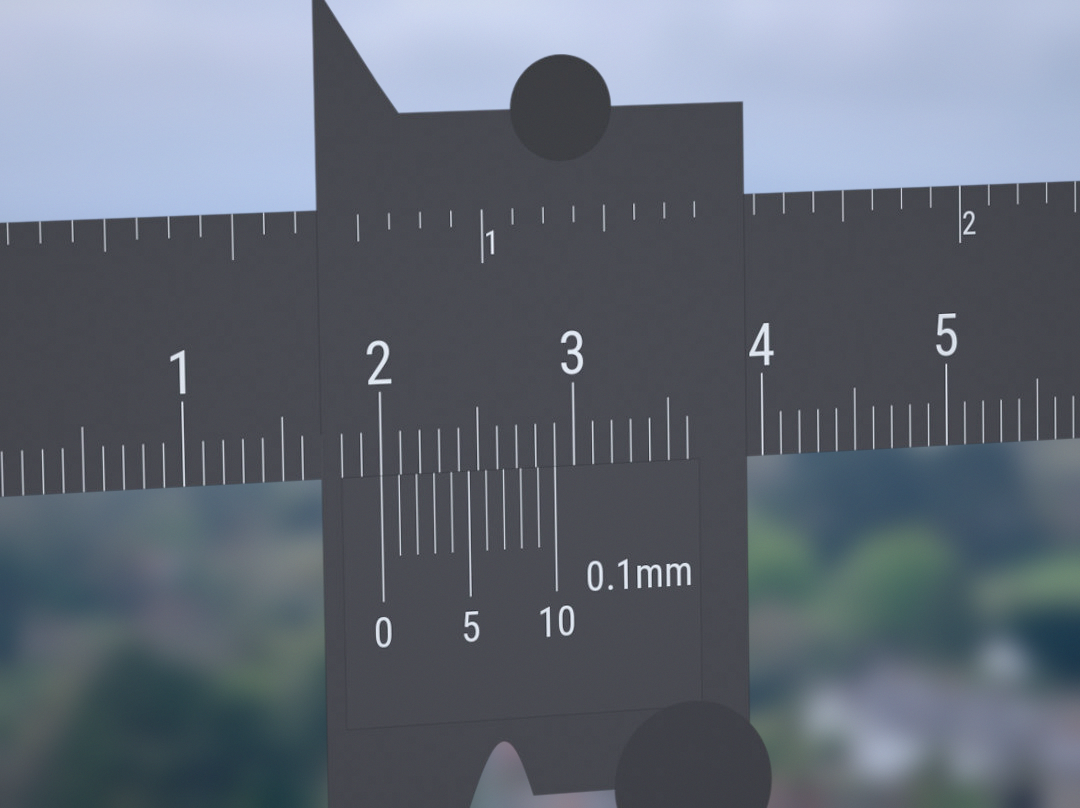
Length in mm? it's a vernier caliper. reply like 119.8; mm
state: 20.0; mm
